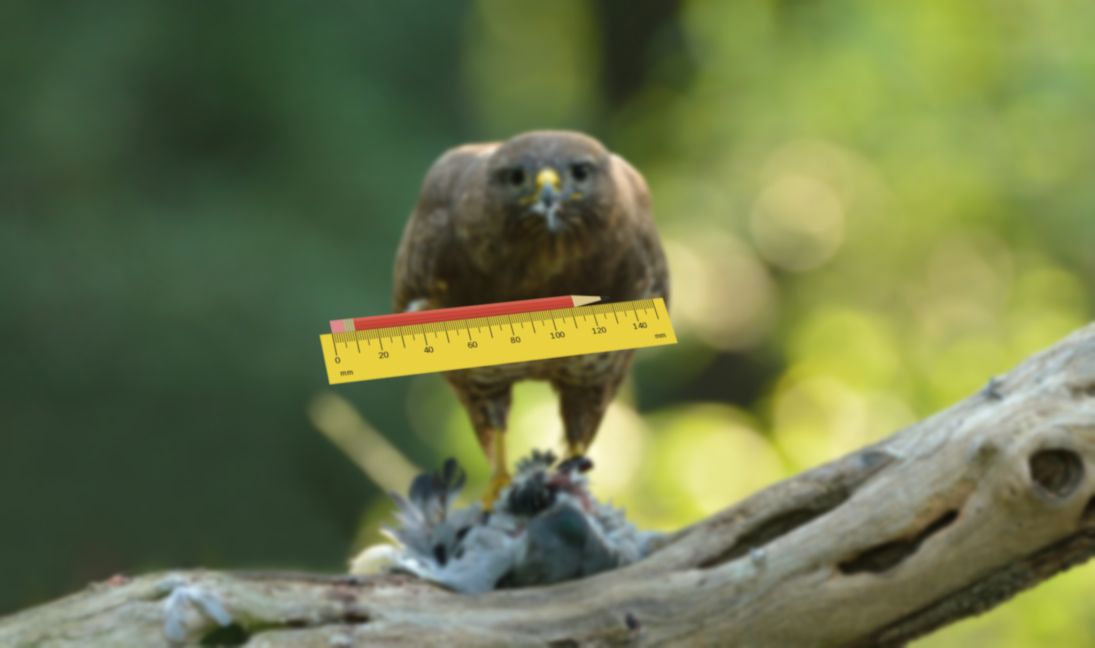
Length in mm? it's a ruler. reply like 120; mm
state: 130; mm
